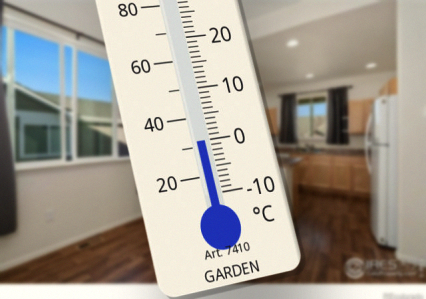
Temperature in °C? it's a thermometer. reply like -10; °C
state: 0; °C
